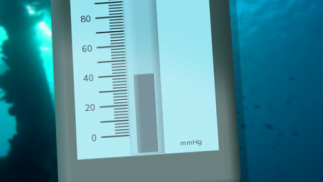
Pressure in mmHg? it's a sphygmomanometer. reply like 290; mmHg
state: 40; mmHg
